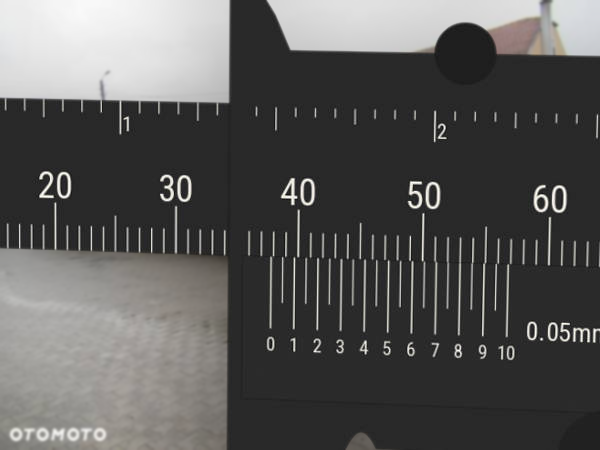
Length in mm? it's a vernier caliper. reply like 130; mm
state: 37.8; mm
